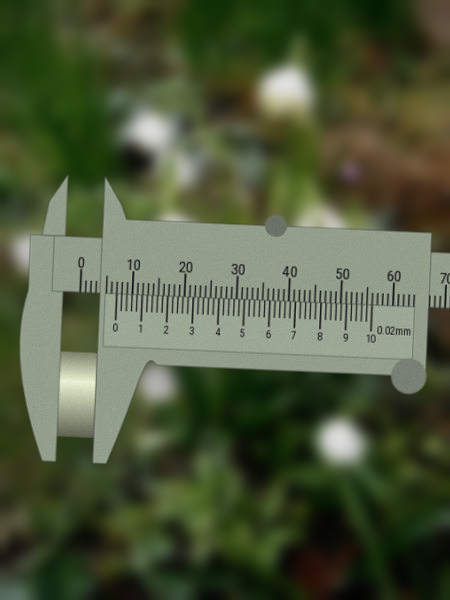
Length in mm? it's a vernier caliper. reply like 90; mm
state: 7.0; mm
